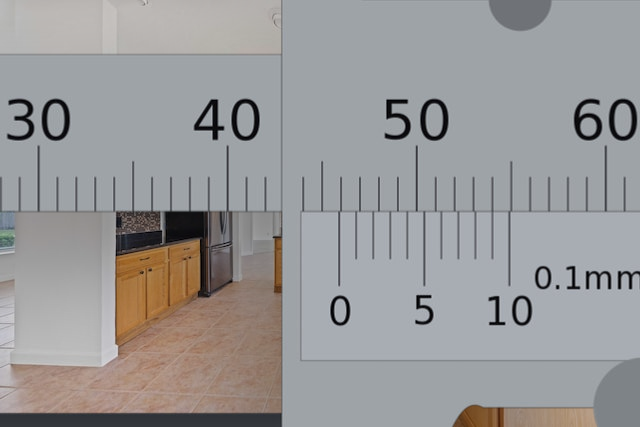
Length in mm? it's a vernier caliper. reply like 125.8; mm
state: 45.9; mm
